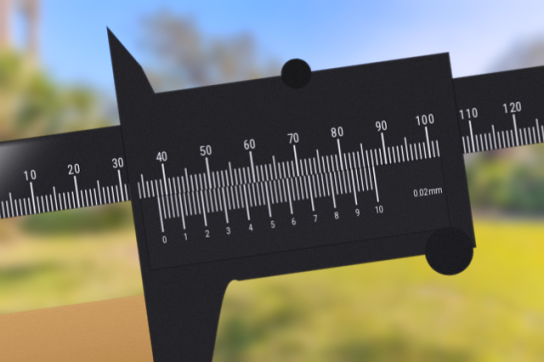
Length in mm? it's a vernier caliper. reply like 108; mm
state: 38.0; mm
